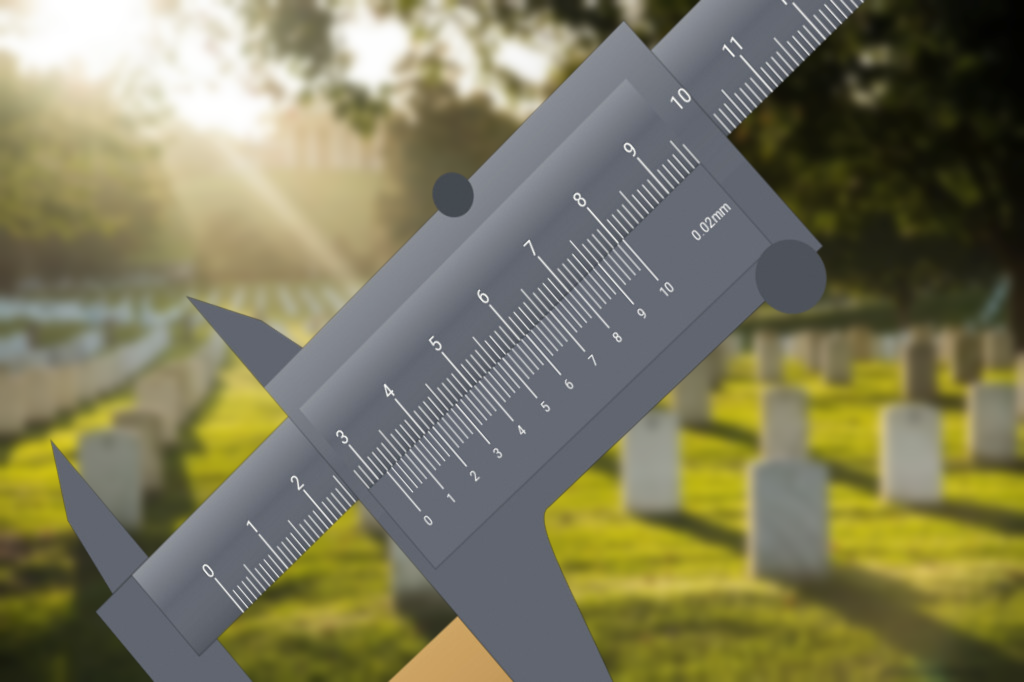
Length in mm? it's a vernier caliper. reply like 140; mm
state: 31.8; mm
